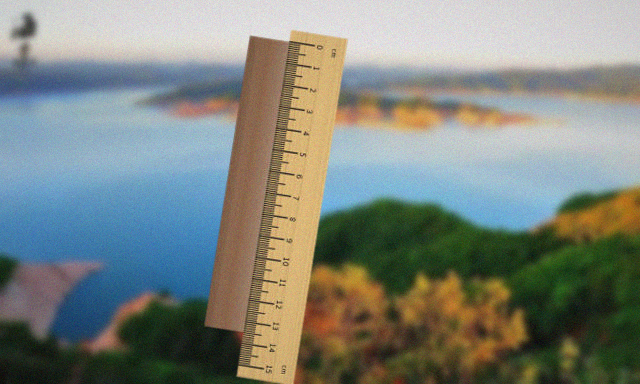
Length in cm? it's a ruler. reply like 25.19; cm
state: 13.5; cm
